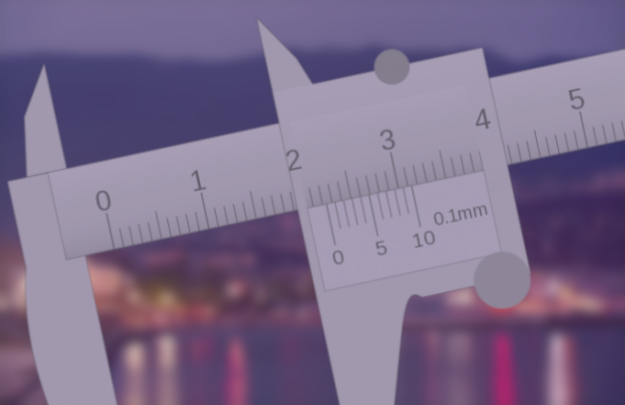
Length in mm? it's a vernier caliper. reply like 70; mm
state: 22.4; mm
